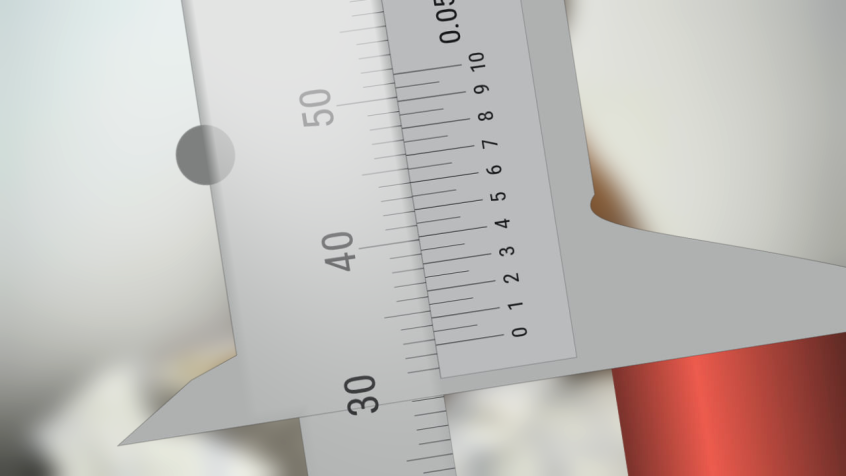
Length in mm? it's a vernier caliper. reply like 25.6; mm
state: 32.6; mm
